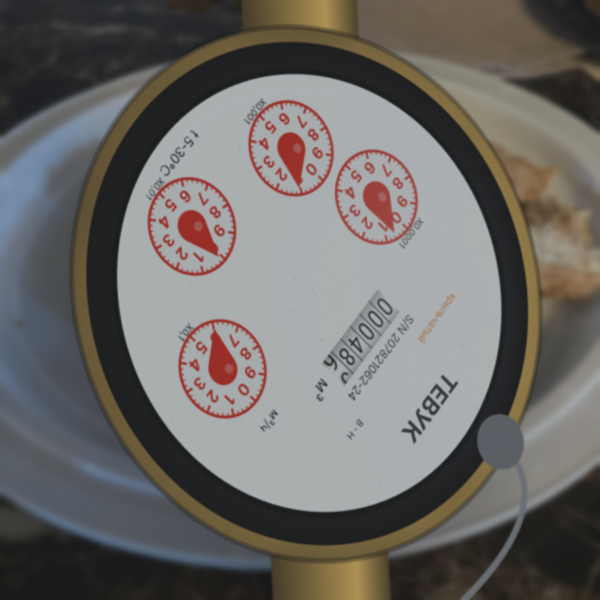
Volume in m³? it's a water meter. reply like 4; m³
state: 485.6010; m³
